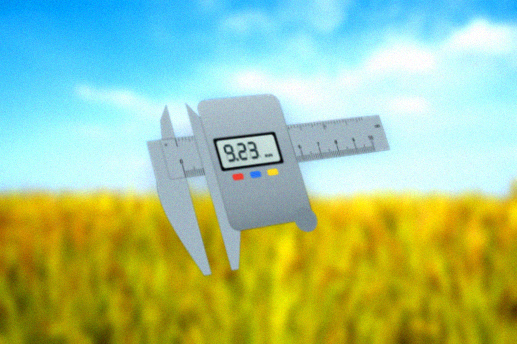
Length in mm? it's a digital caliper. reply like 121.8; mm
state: 9.23; mm
